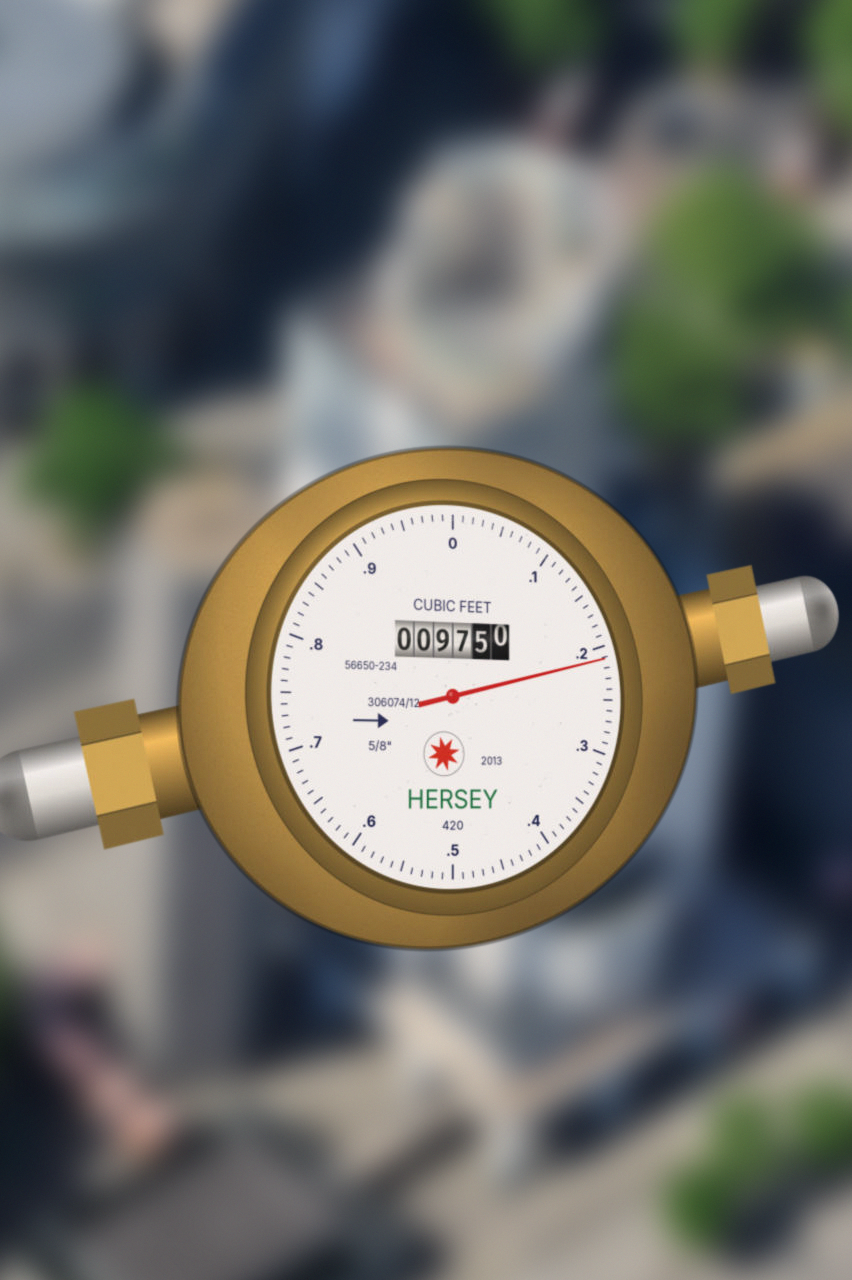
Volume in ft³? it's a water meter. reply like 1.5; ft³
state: 9750.21; ft³
